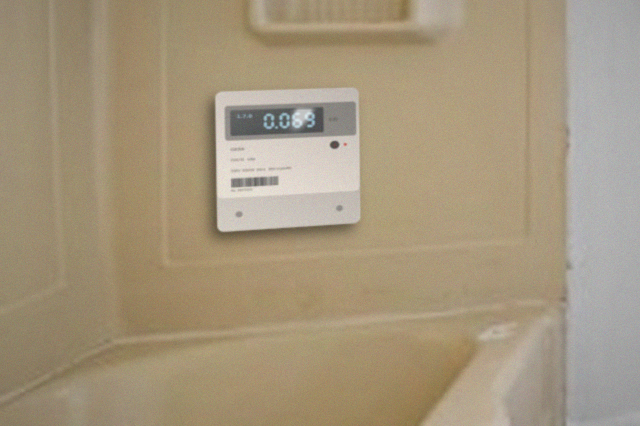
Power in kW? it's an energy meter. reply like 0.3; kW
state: 0.069; kW
